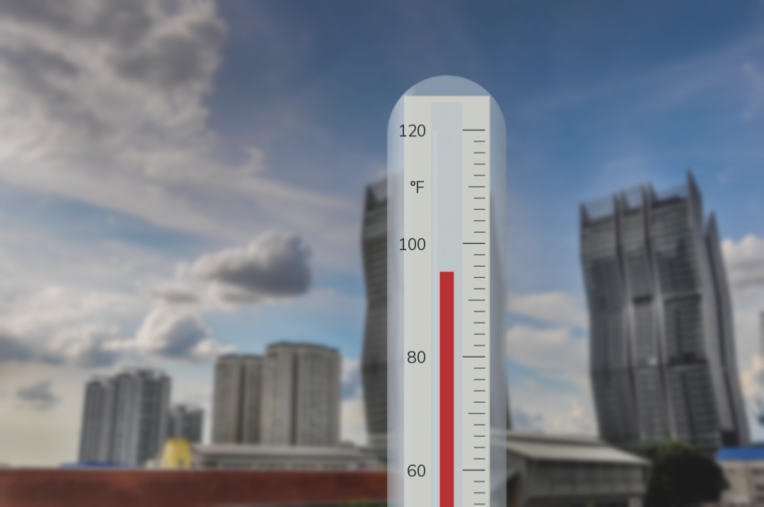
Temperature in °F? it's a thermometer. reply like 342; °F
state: 95; °F
